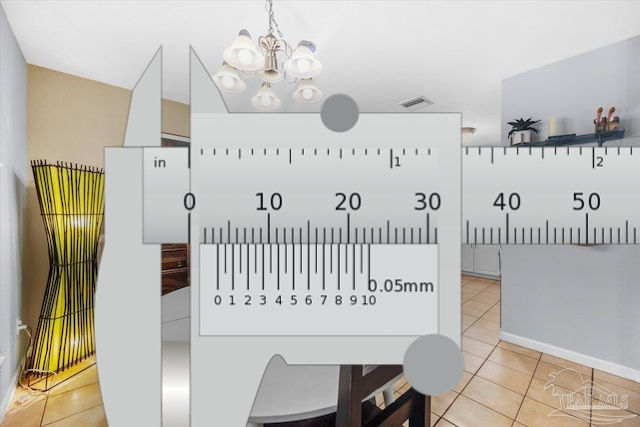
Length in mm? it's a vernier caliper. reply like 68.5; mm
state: 3.6; mm
